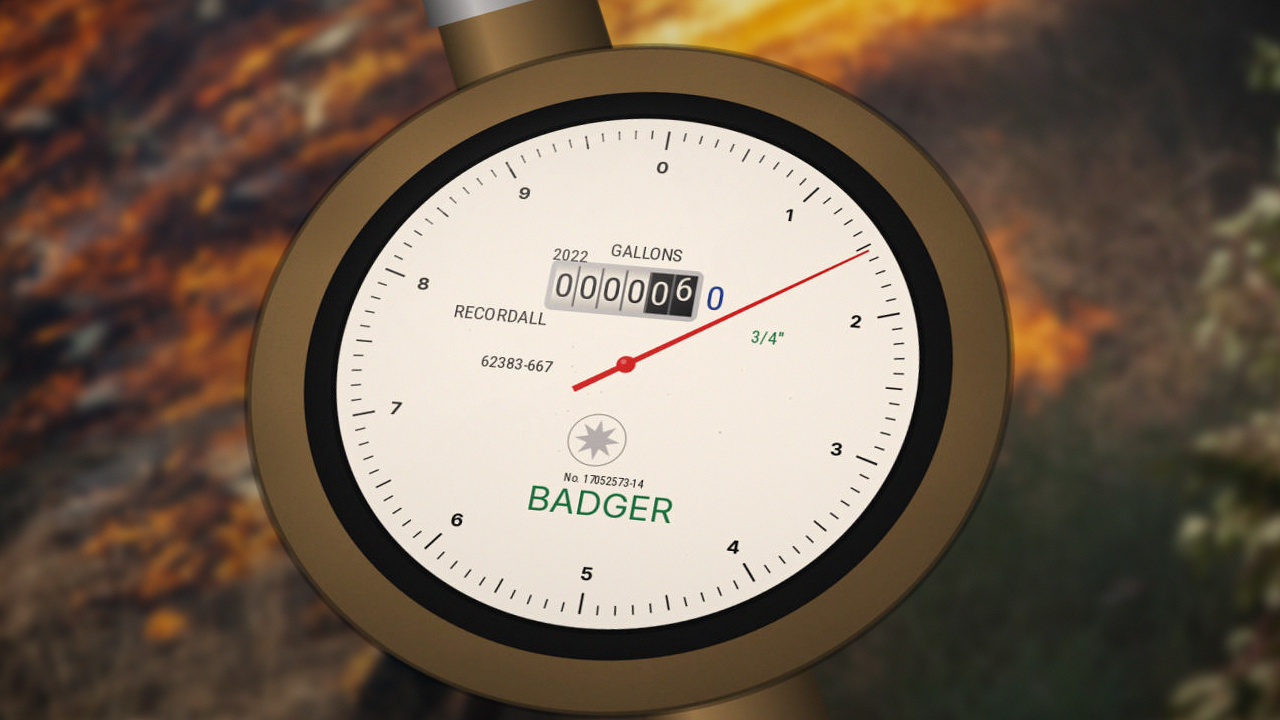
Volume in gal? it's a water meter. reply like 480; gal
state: 61.5; gal
